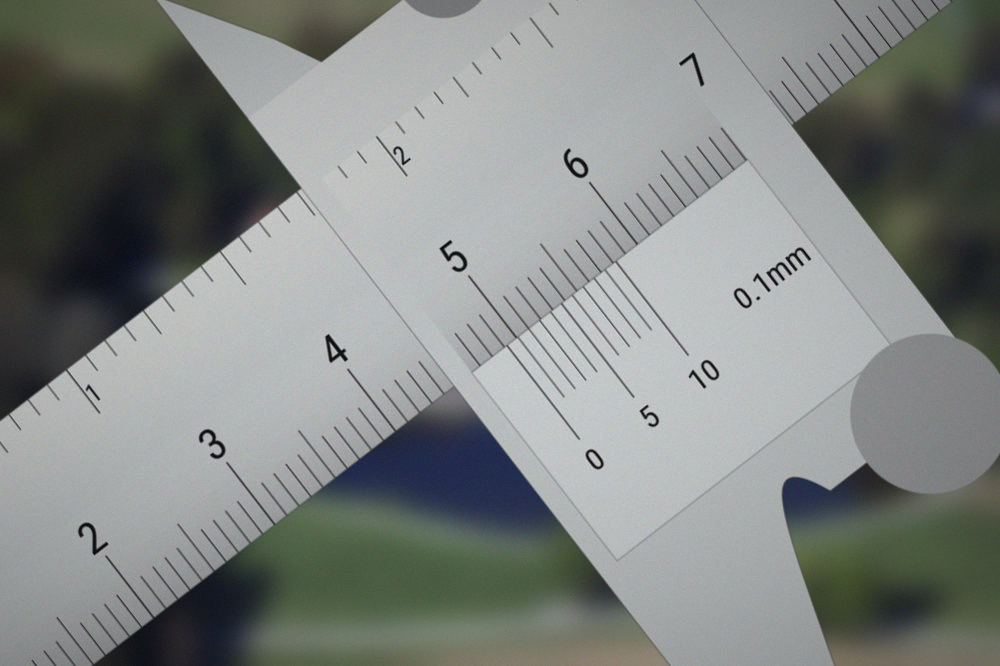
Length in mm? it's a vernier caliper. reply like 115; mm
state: 49.2; mm
